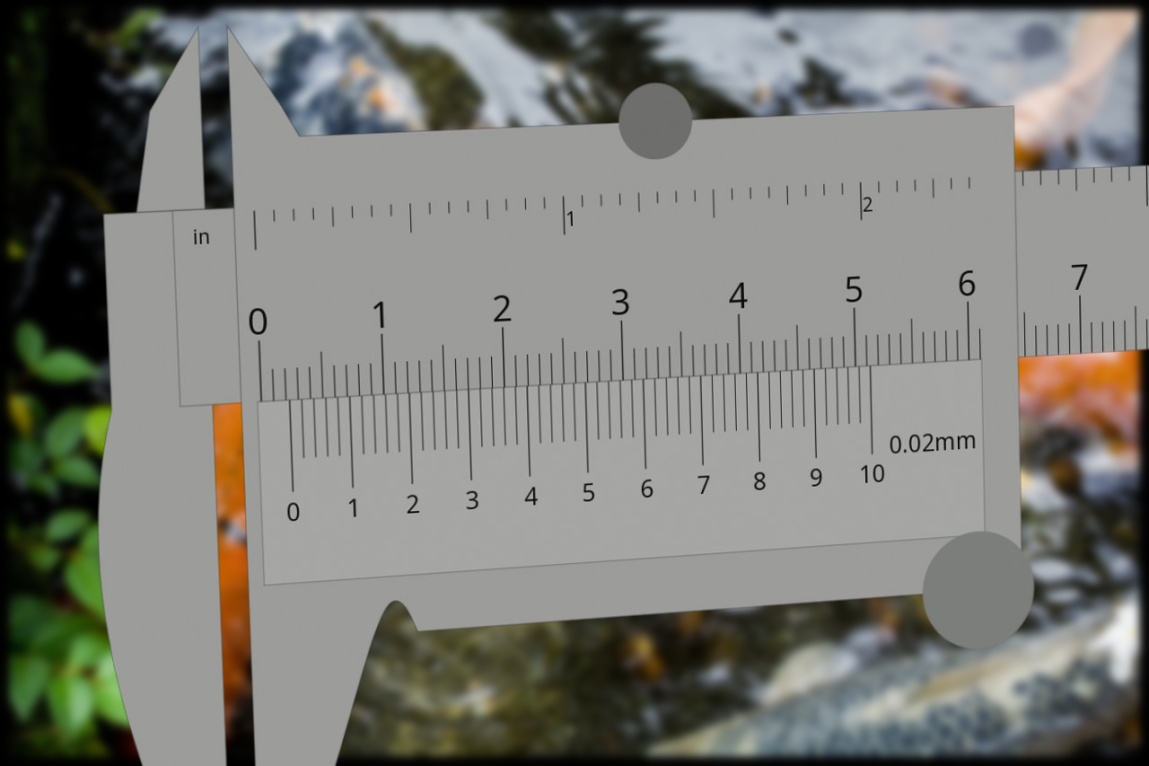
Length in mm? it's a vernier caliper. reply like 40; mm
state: 2.3; mm
